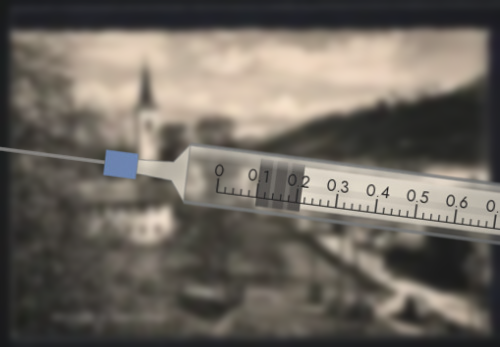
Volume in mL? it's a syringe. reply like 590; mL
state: 0.1; mL
